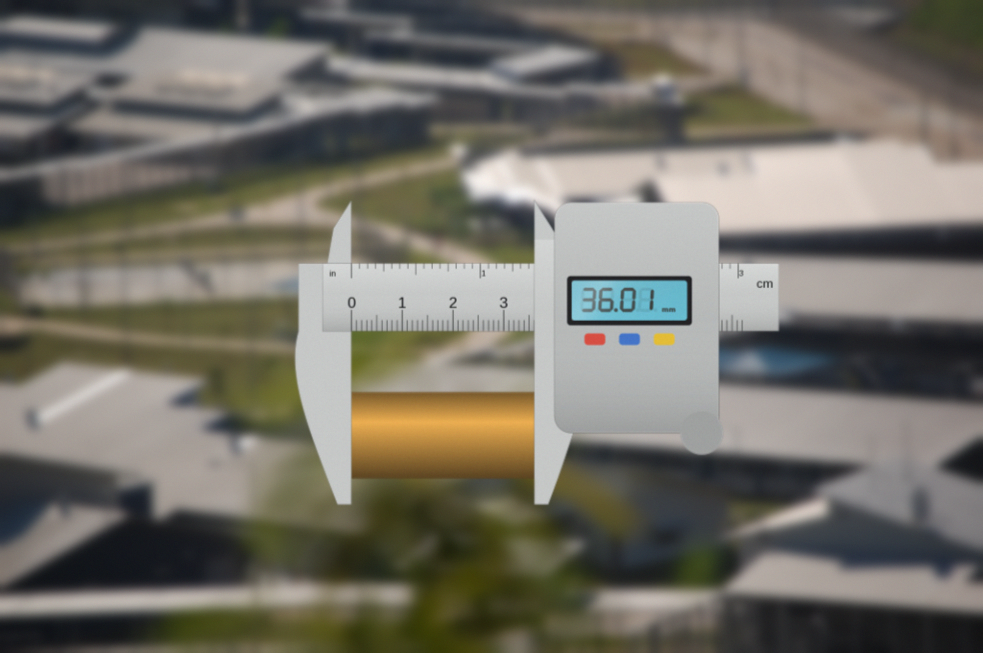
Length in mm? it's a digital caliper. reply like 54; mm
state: 36.01; mm
